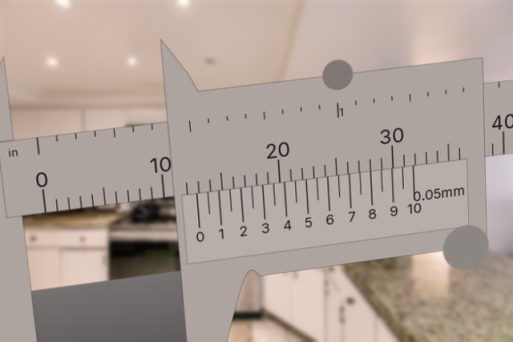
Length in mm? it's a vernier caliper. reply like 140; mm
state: 12.8; mm
